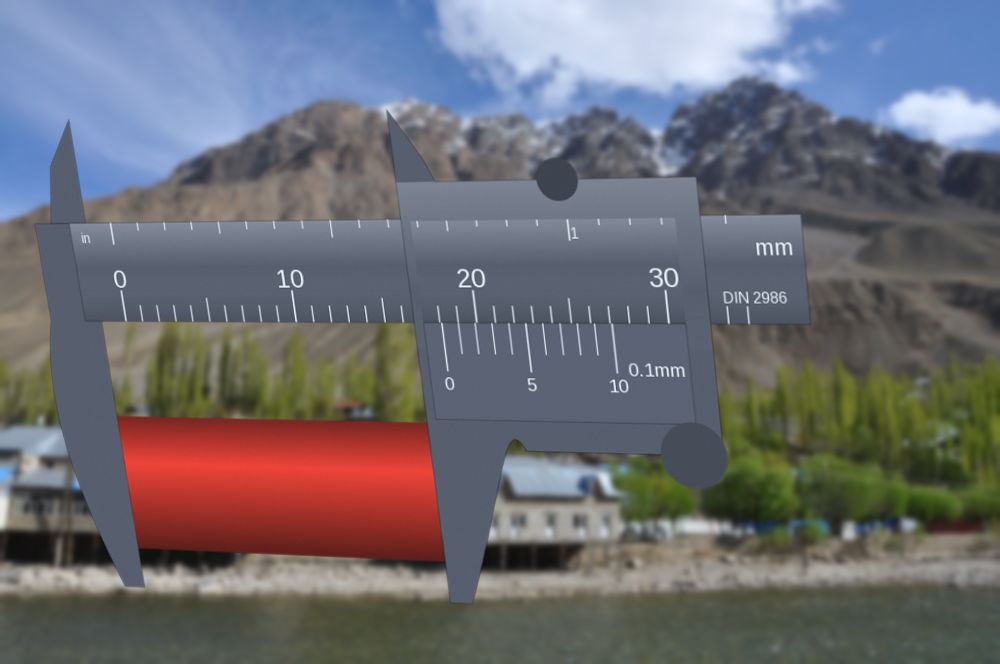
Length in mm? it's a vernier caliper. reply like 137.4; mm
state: 18.1; mm
